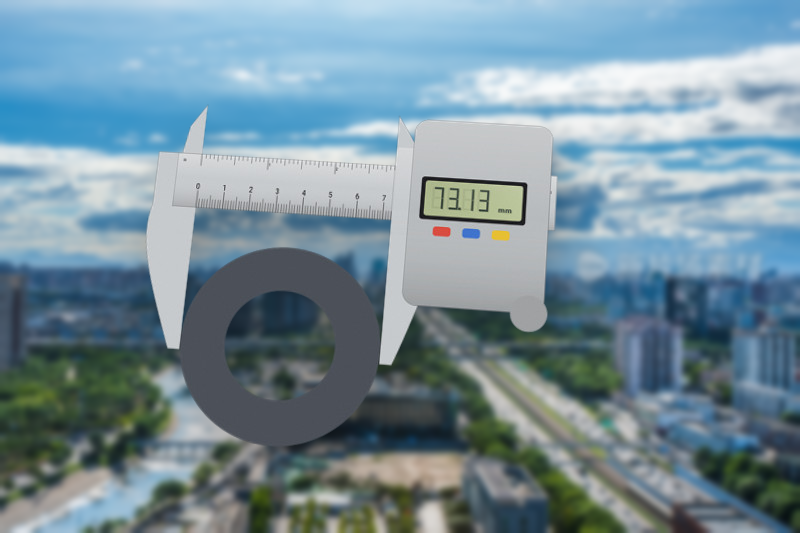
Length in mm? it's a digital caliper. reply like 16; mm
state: 73.13; mm
